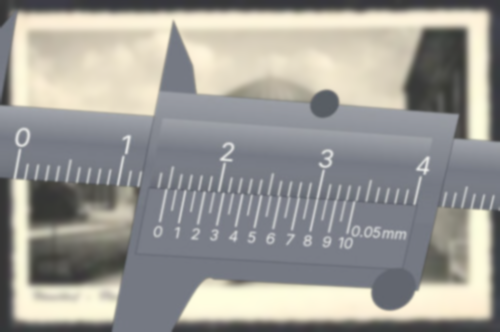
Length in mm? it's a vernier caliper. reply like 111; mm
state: 14.8; mm
